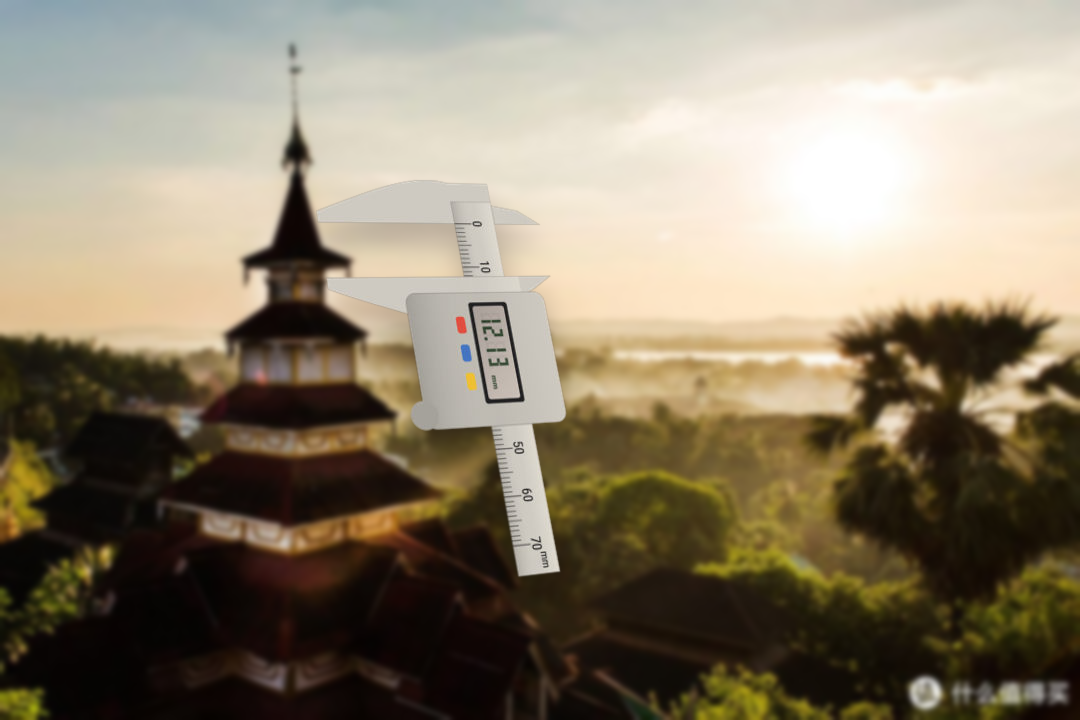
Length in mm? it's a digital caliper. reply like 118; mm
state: 12.13; mm
